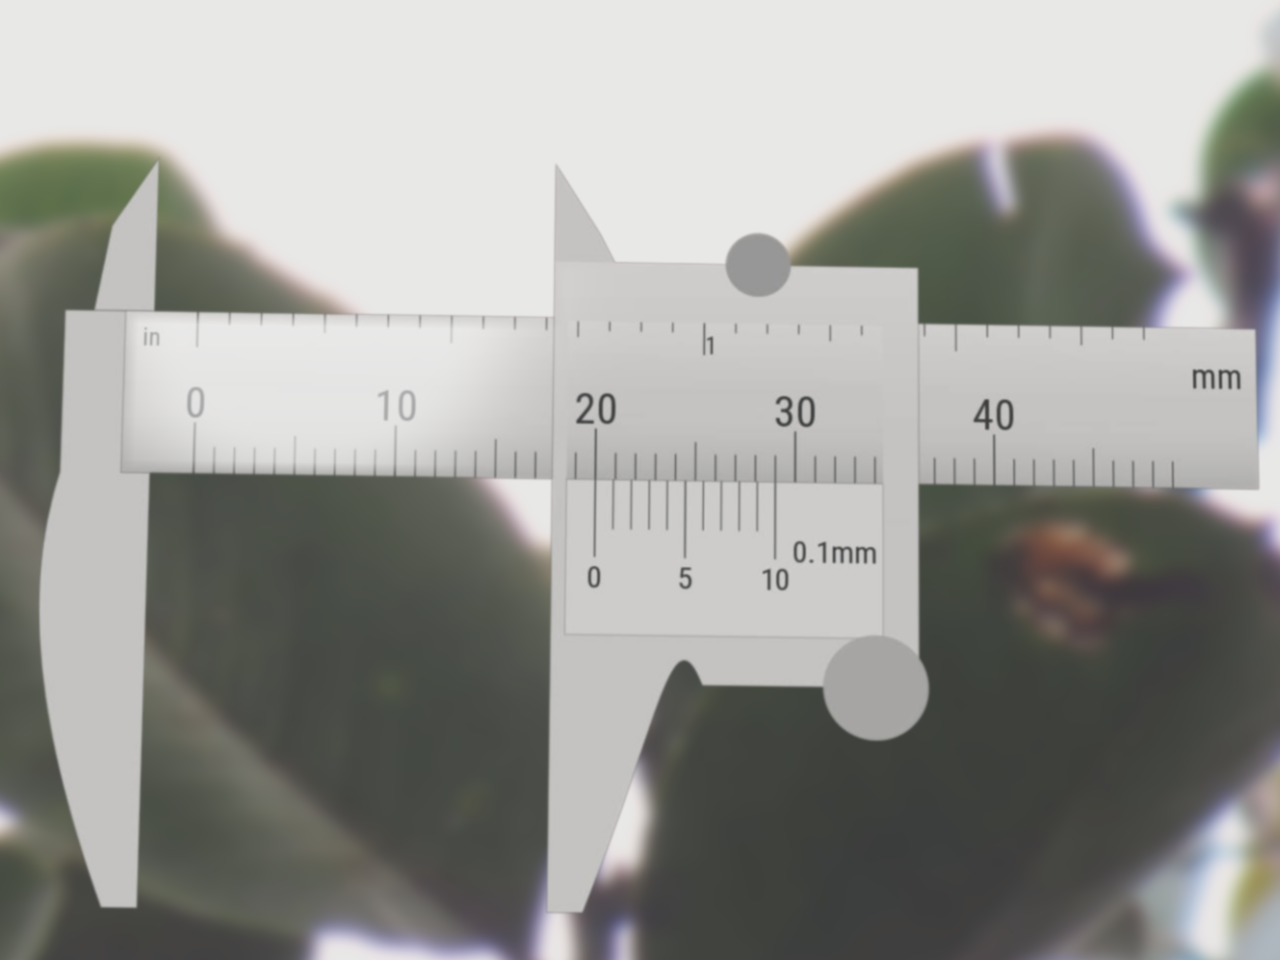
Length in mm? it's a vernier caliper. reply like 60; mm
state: 20.0; mm
